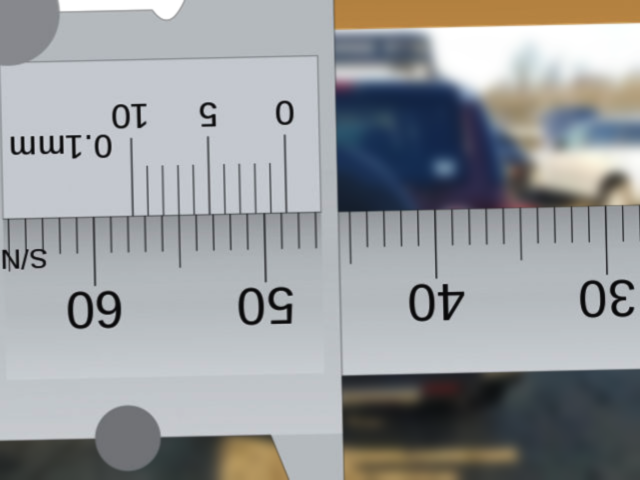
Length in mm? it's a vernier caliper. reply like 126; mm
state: 48.7; mm
